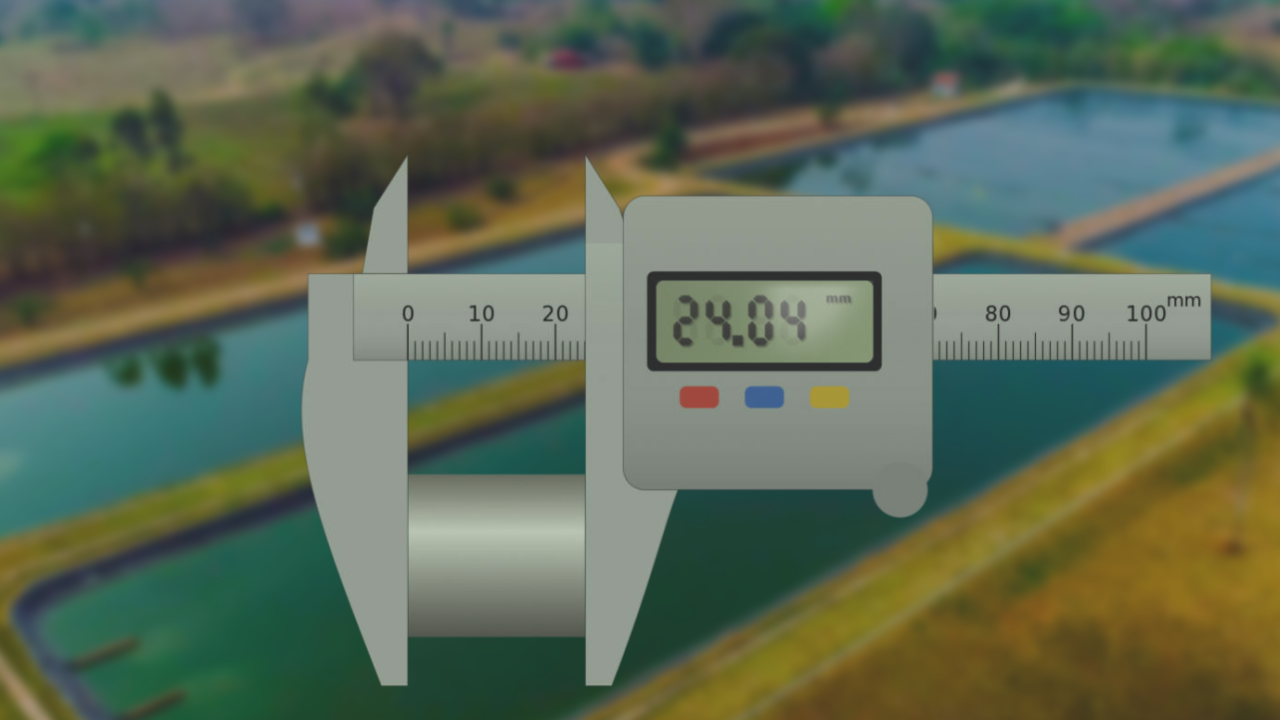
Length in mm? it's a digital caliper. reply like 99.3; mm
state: 24.04; mm
